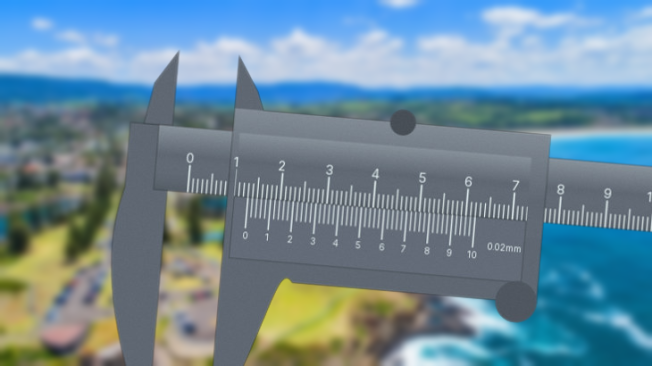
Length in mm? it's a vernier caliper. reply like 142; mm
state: 13.0; mm
